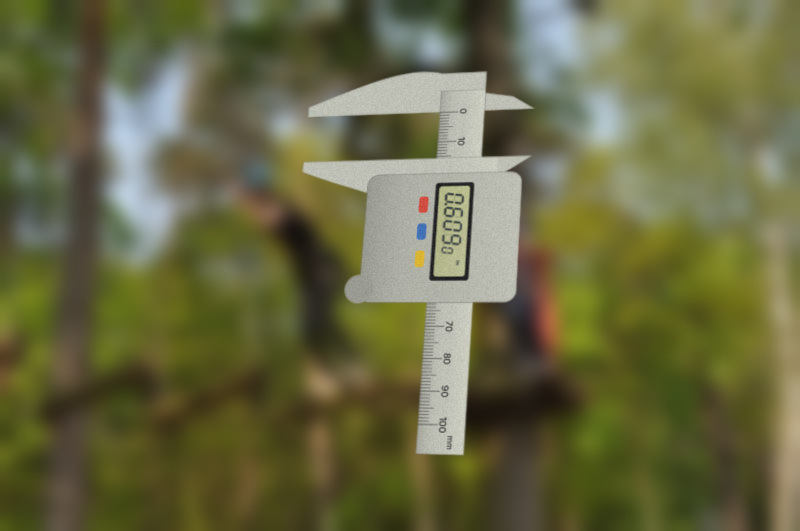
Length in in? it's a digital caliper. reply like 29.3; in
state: 0.6090; in
